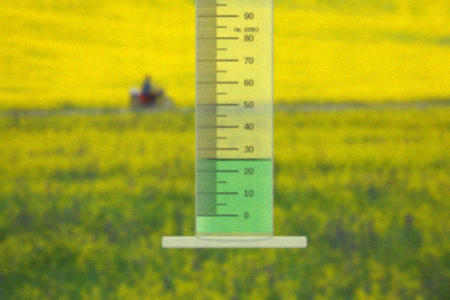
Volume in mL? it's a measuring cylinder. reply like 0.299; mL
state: 25; mL
